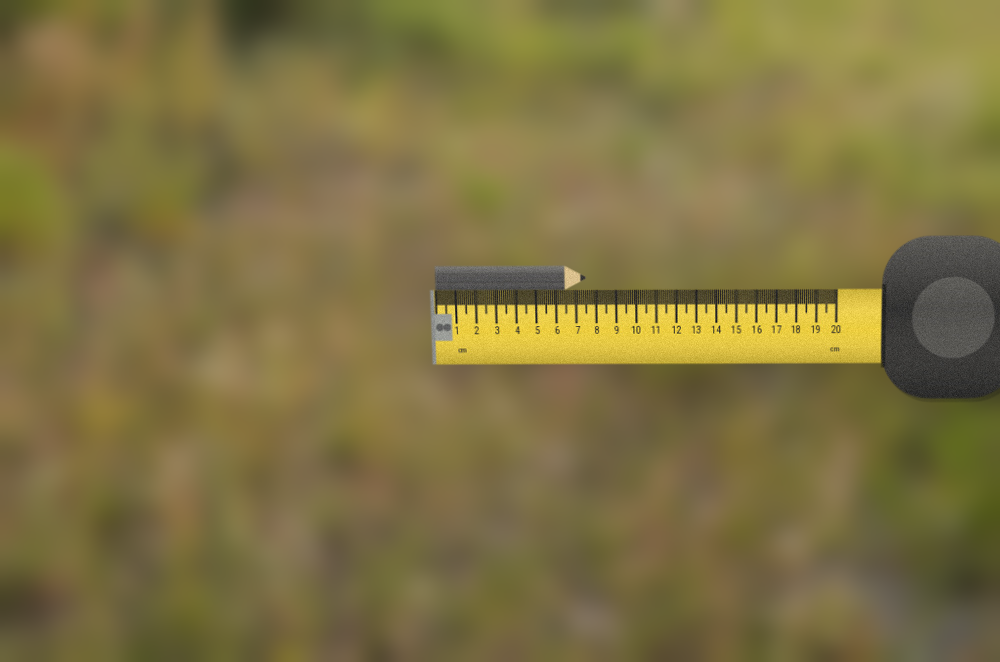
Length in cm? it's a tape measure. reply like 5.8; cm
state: 7.5; cm
